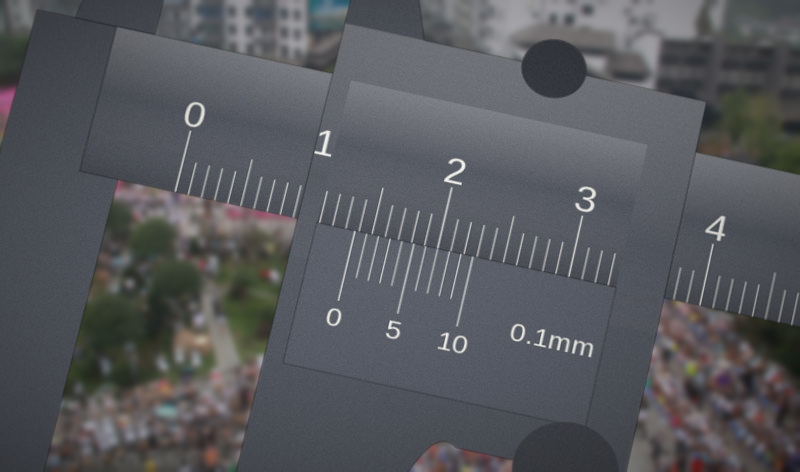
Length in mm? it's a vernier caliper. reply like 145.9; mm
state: 13.7; mm
